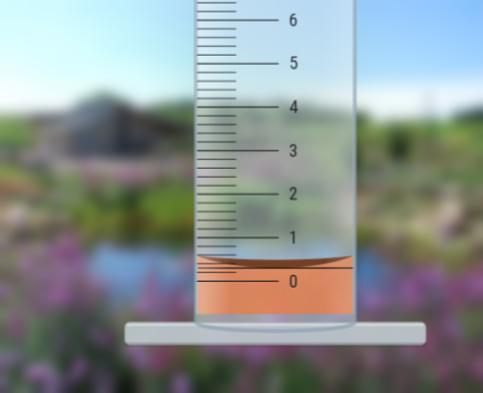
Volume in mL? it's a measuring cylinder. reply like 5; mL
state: 0.3; mL
